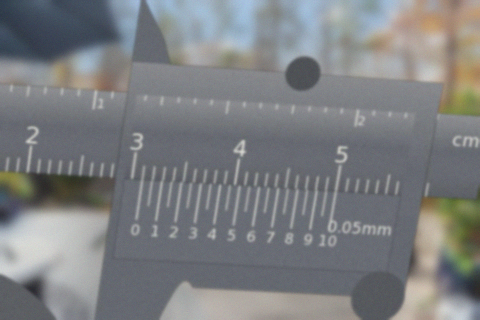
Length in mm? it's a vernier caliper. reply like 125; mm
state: 31.0; mm
